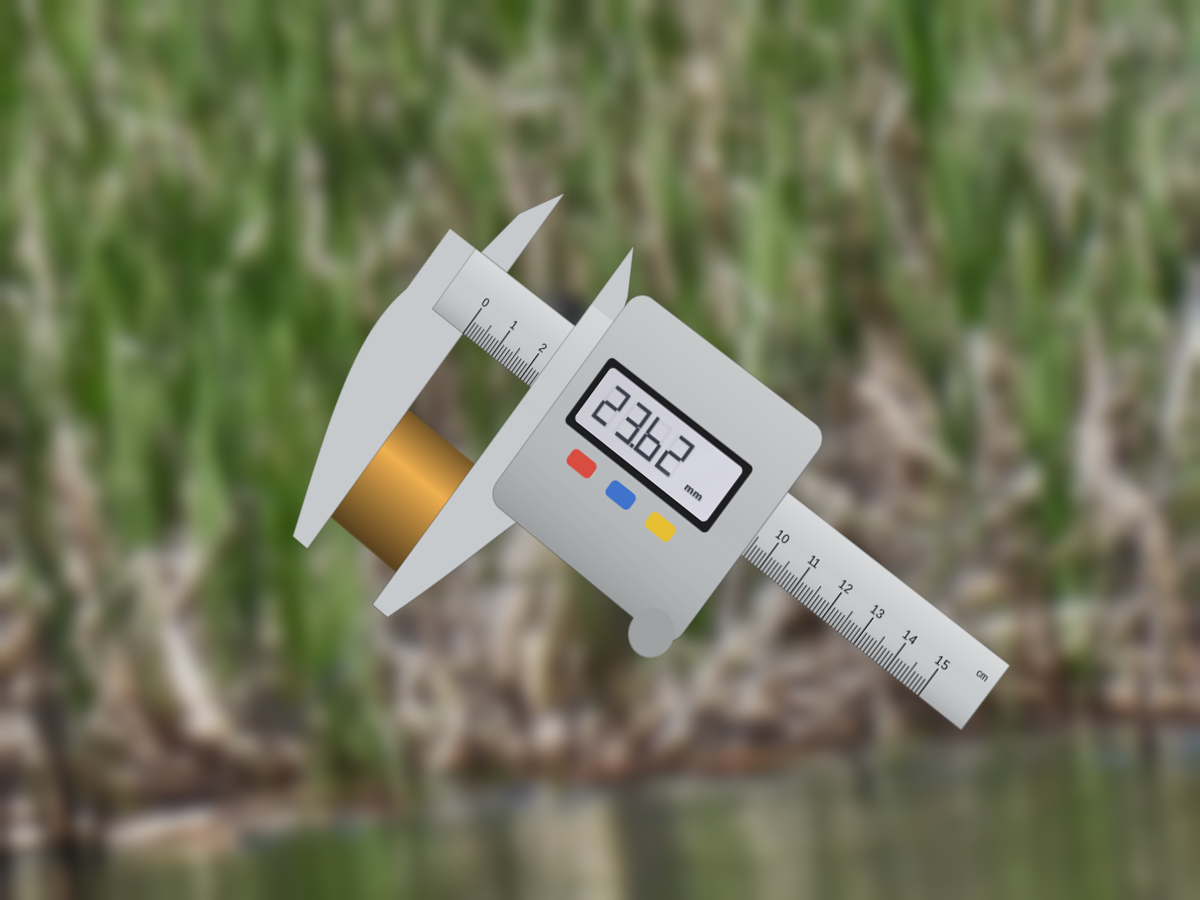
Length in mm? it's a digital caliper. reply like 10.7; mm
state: 23.62; mm
